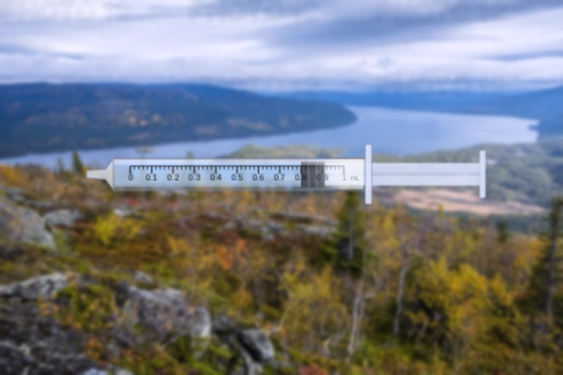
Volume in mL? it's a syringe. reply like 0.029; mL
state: 0.8; mL
